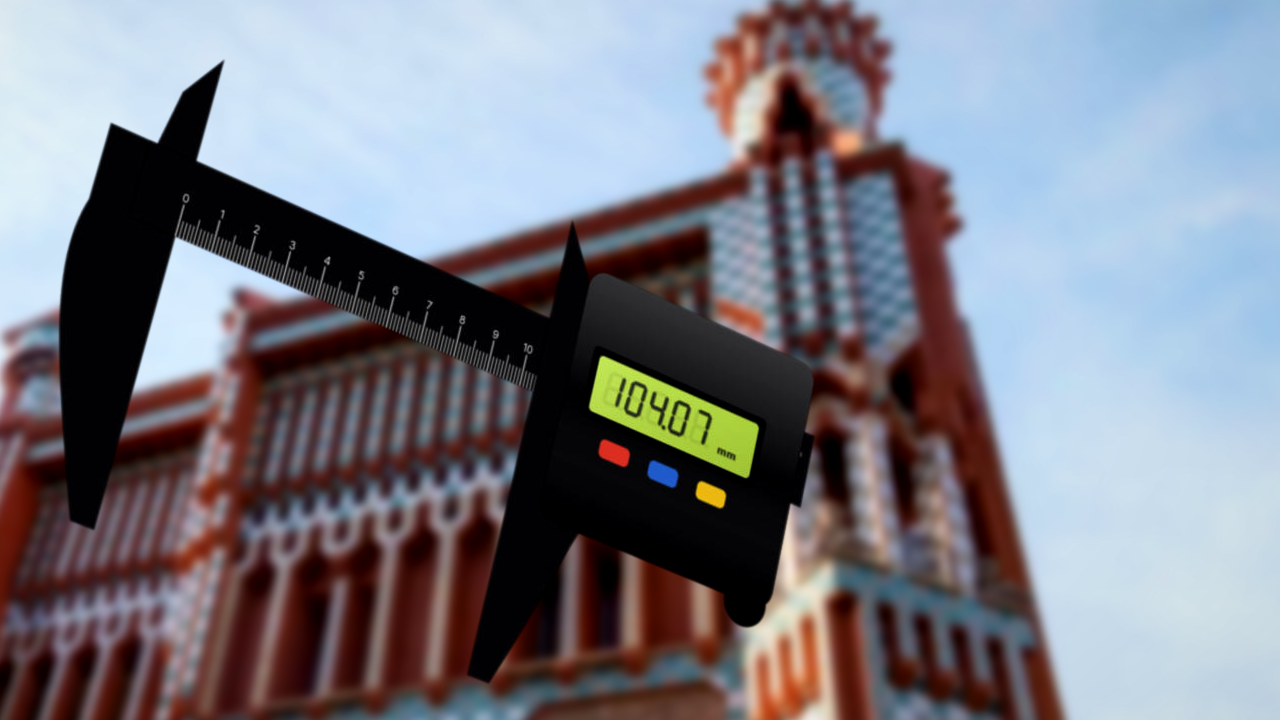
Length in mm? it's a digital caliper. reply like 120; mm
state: 104.07; mm
